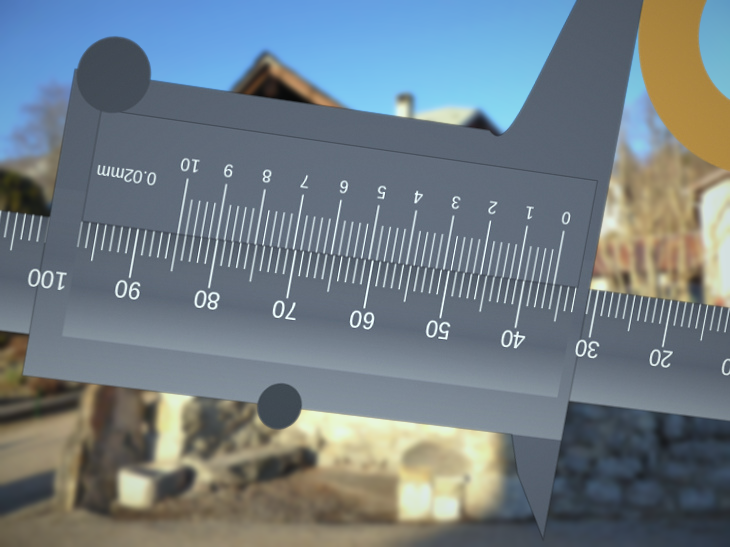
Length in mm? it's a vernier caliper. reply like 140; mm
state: 36.0; mm
